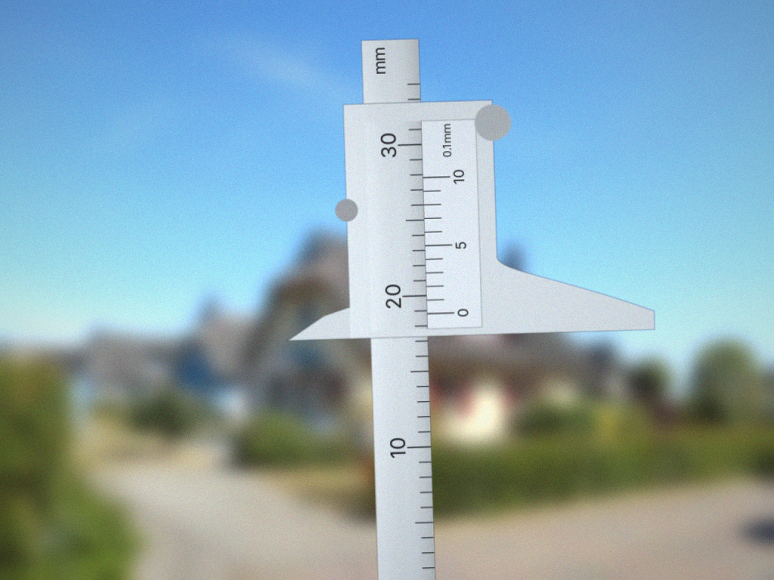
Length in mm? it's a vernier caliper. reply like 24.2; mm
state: 18.8; mm
